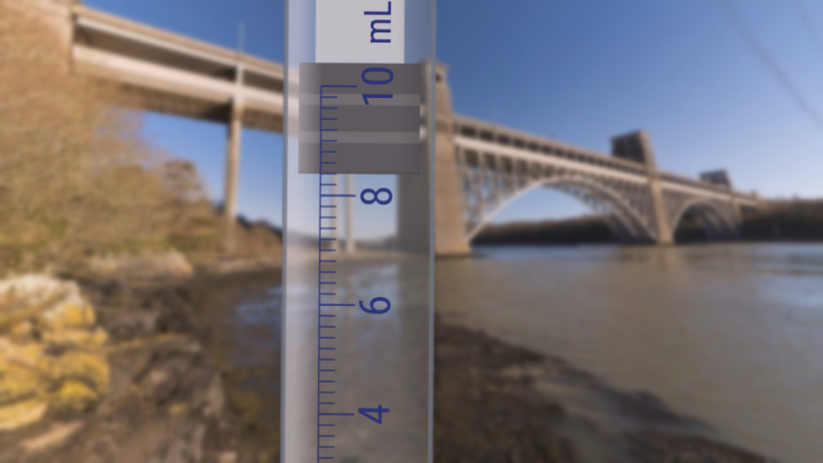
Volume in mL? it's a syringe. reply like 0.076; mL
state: 8.4; mL
